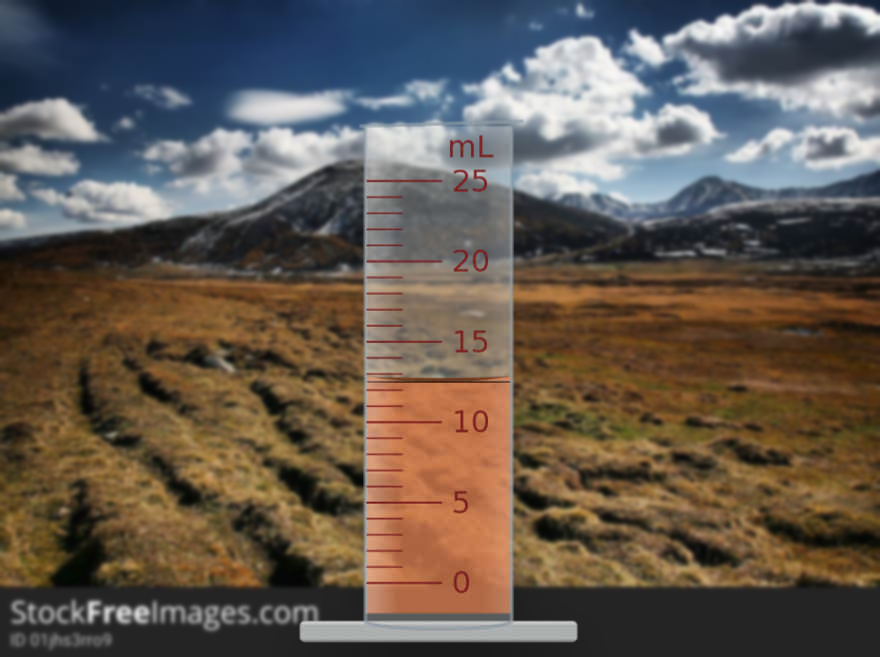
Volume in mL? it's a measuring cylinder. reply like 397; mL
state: 12.5; mL
